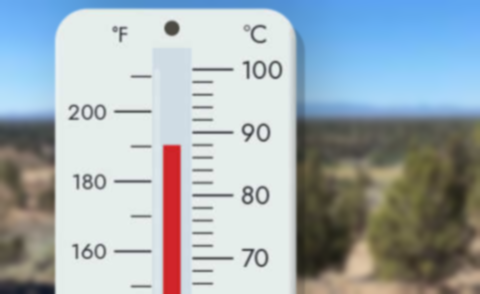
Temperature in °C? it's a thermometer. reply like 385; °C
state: 88; °C
